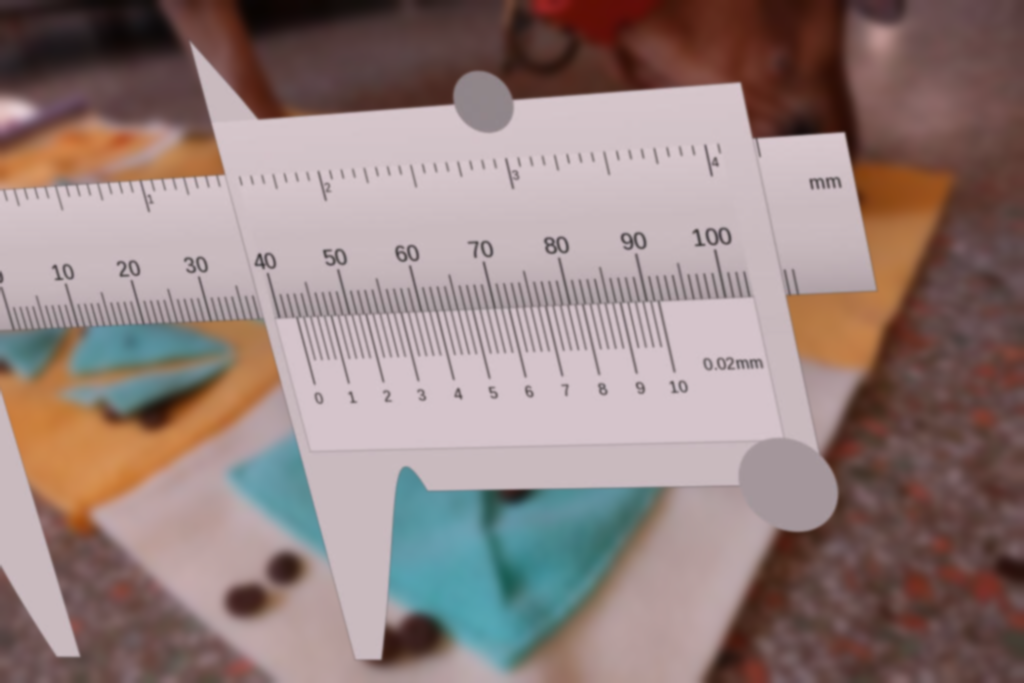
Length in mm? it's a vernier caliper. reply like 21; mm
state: 42.5; mm
